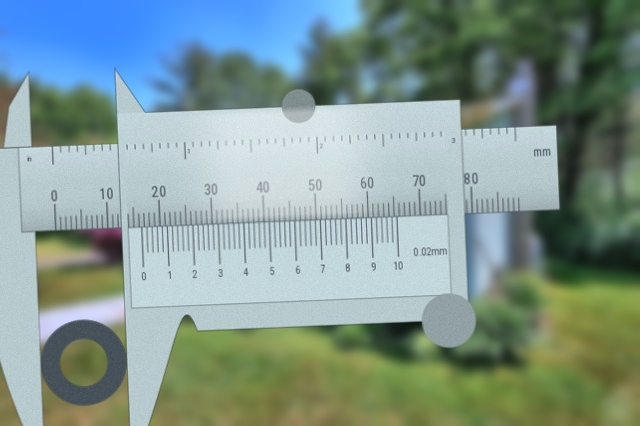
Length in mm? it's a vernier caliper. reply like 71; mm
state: 16.5; mm
